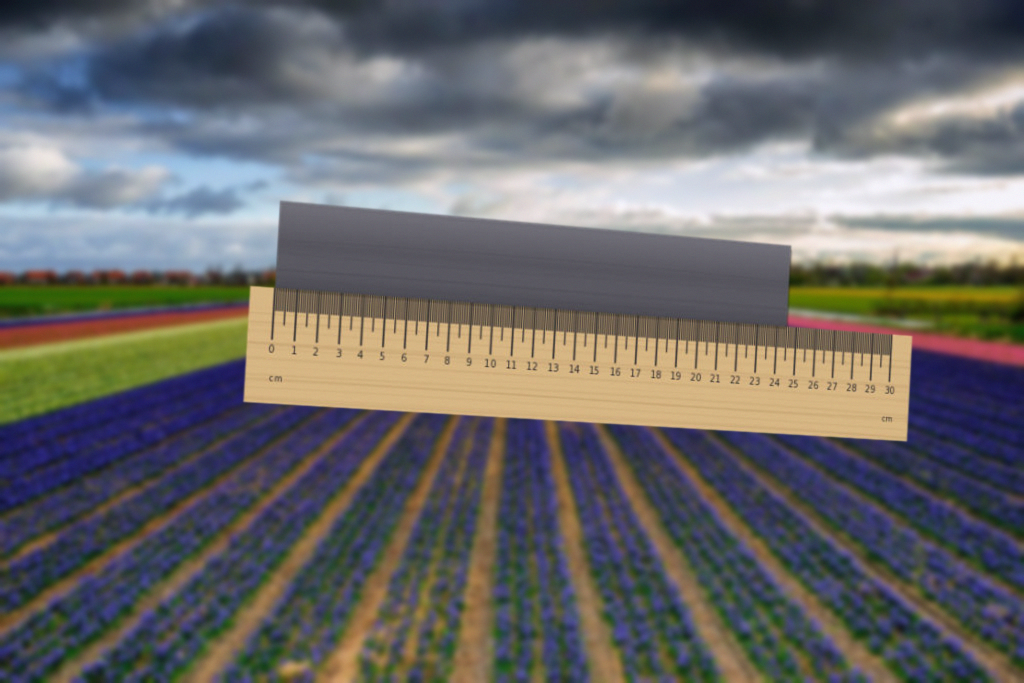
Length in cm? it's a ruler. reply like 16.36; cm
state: 24.5; cm
